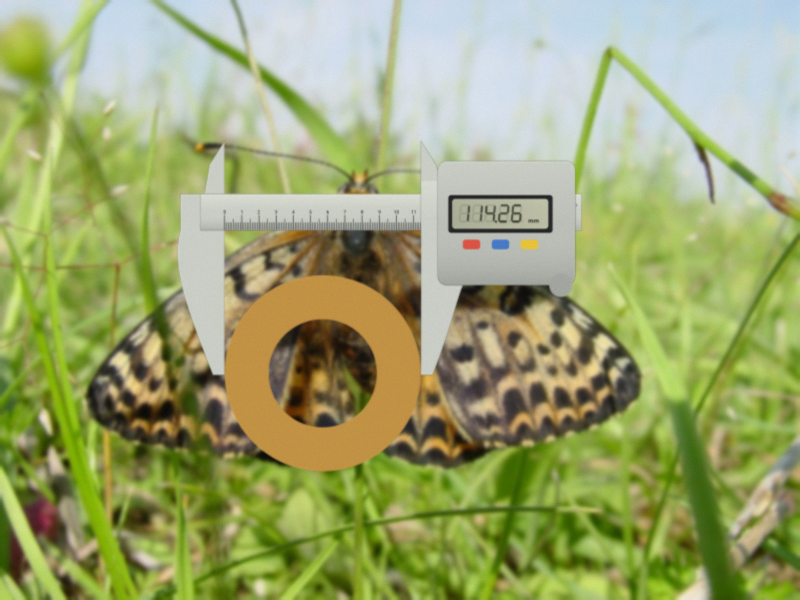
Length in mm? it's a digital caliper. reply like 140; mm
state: 114.26; mm
